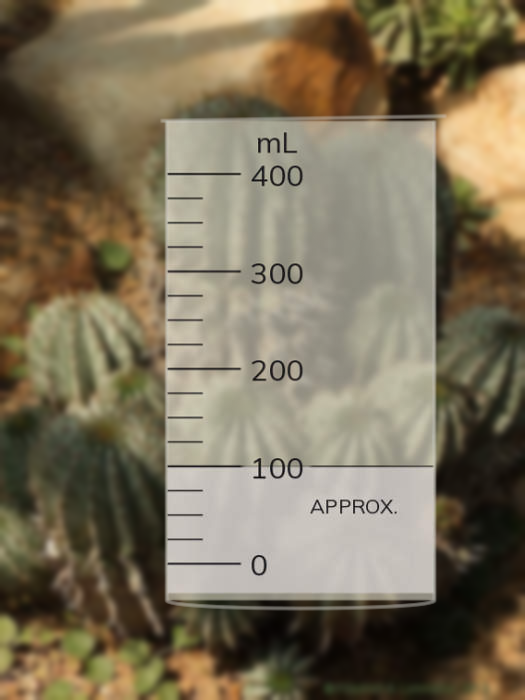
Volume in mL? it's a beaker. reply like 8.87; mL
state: 100; mL
